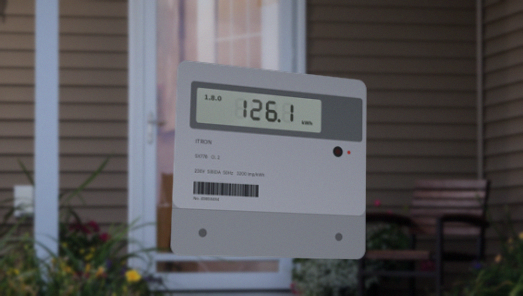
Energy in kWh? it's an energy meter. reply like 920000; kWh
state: 126.1; kWh
